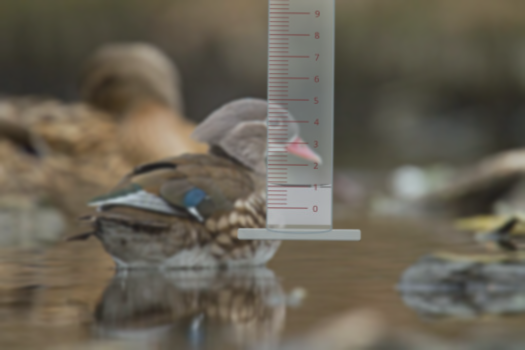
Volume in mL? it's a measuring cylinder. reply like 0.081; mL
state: 1; mL
